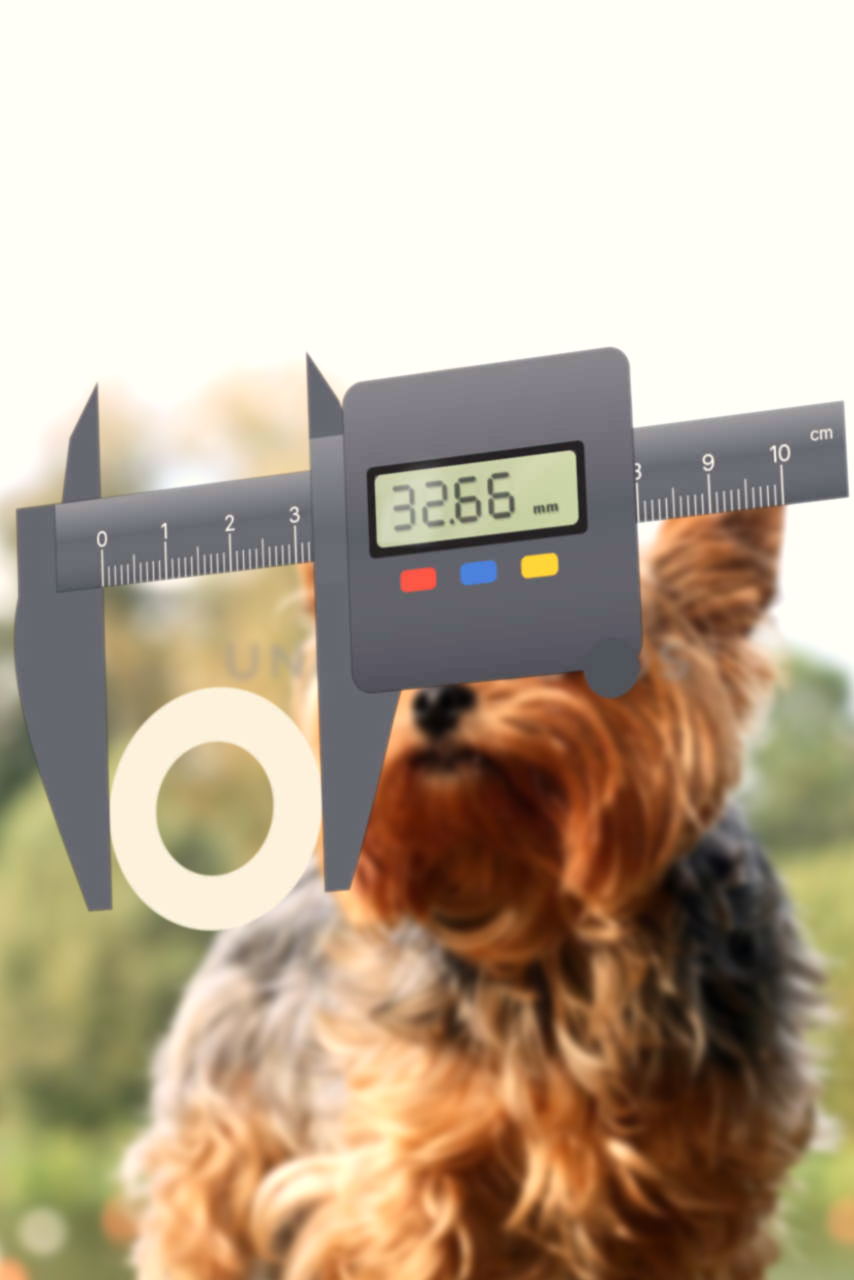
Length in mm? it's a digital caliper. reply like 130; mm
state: 32.66; mm
